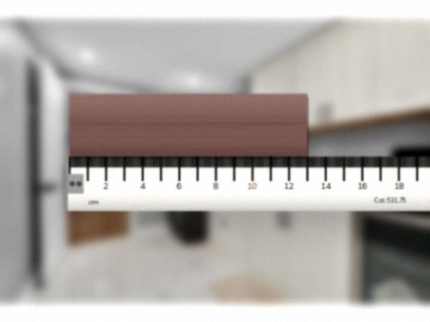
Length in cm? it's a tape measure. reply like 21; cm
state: 13; cm
